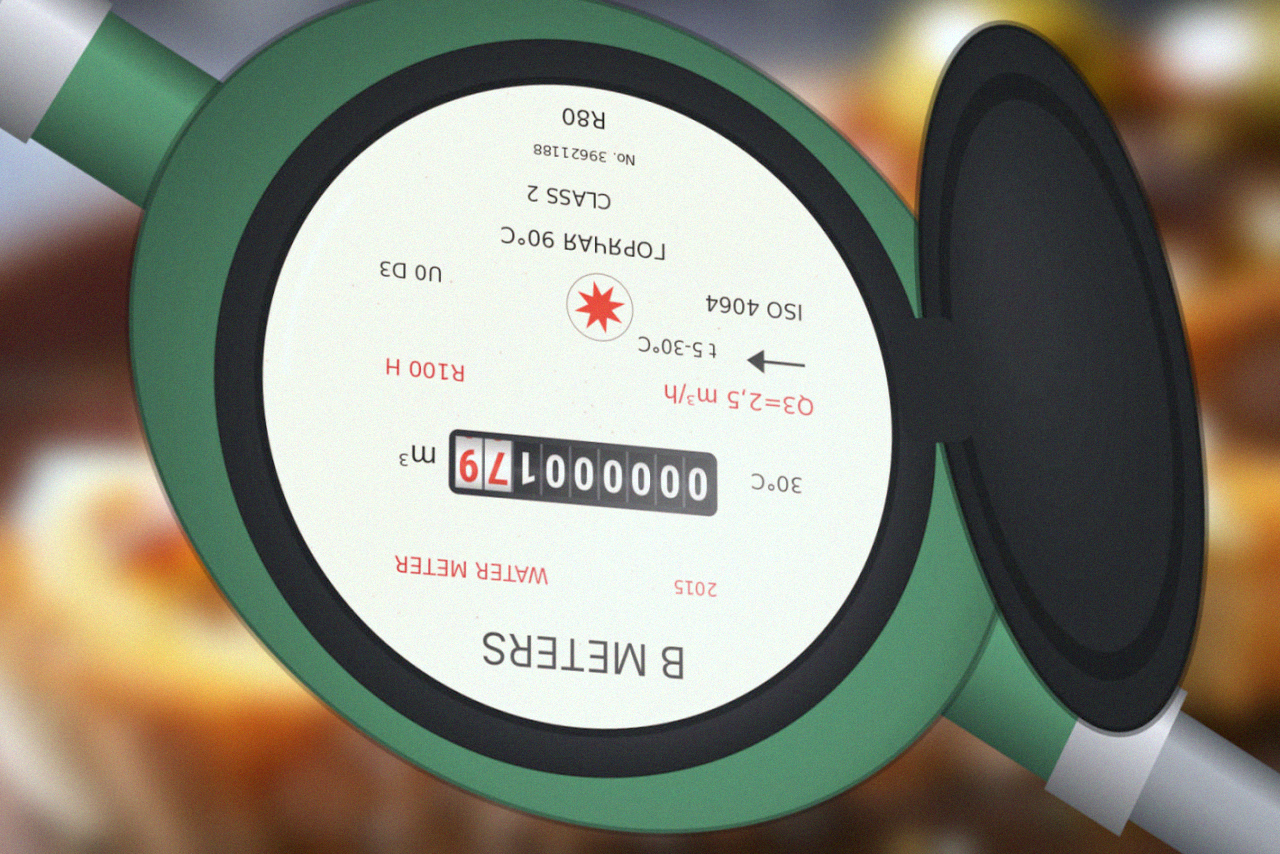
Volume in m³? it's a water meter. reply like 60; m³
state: 1.79; m³
